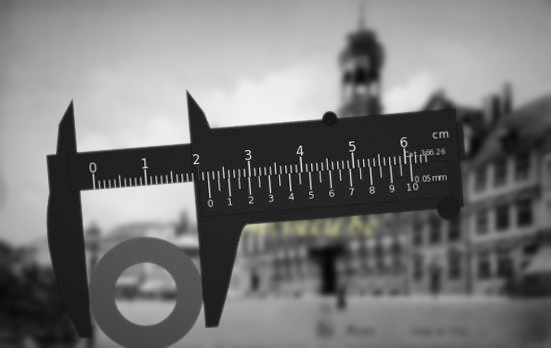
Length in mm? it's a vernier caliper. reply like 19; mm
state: 22.0; mm
